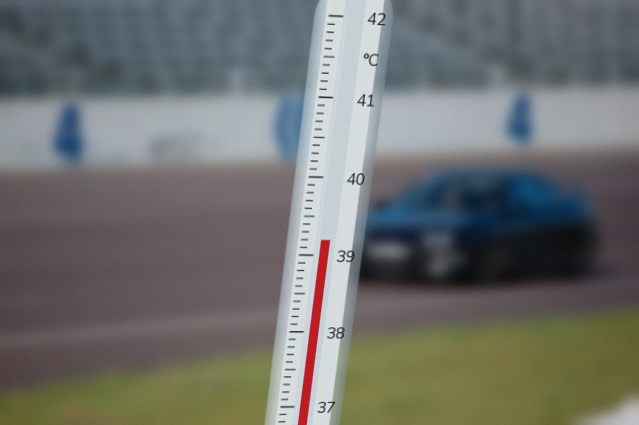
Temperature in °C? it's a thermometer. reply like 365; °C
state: 39.2; °C
